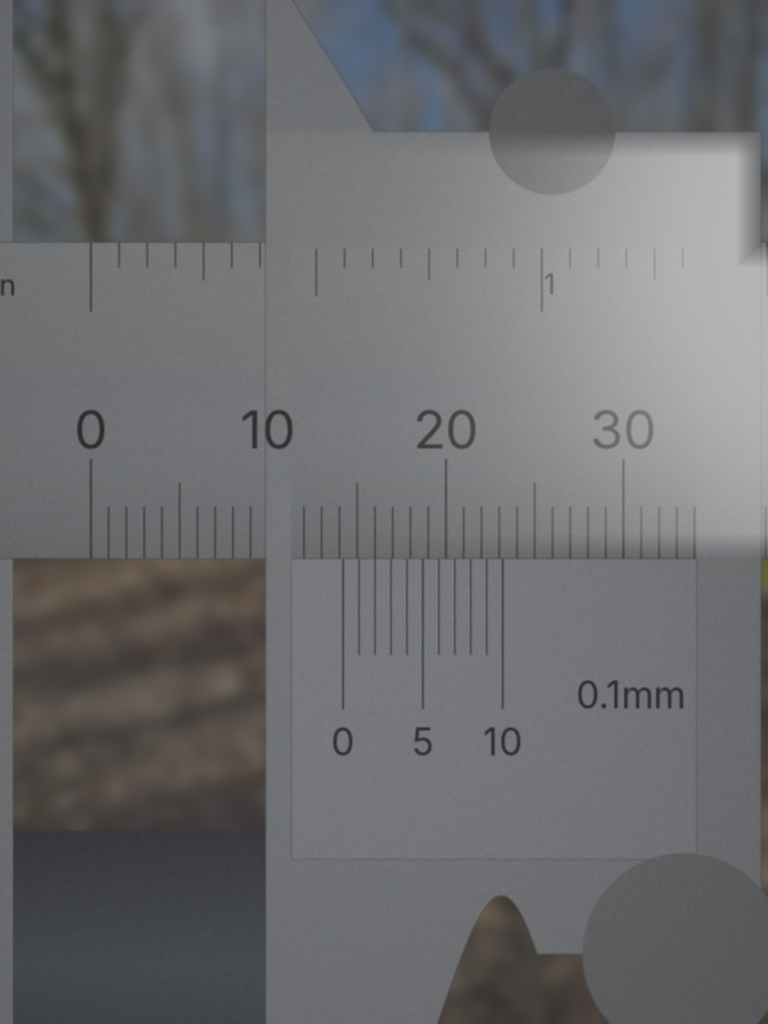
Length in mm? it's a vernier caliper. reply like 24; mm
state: 14.2; mm
